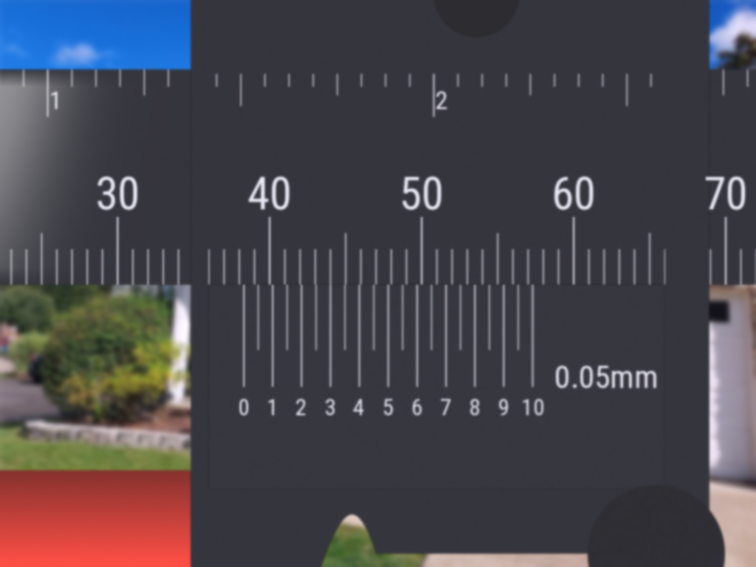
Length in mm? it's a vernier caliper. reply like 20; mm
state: 38.3; mm
